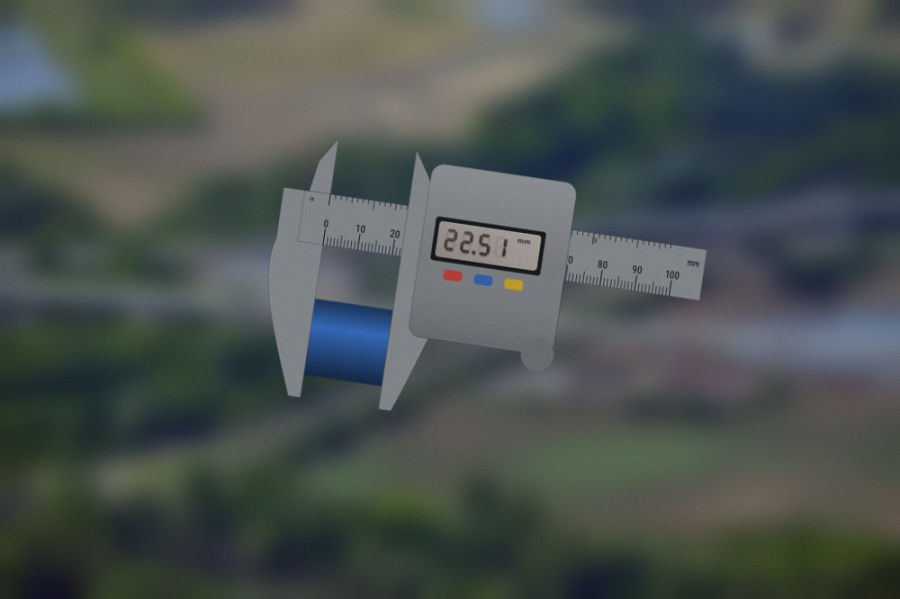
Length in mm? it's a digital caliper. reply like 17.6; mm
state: 22.51; mm
